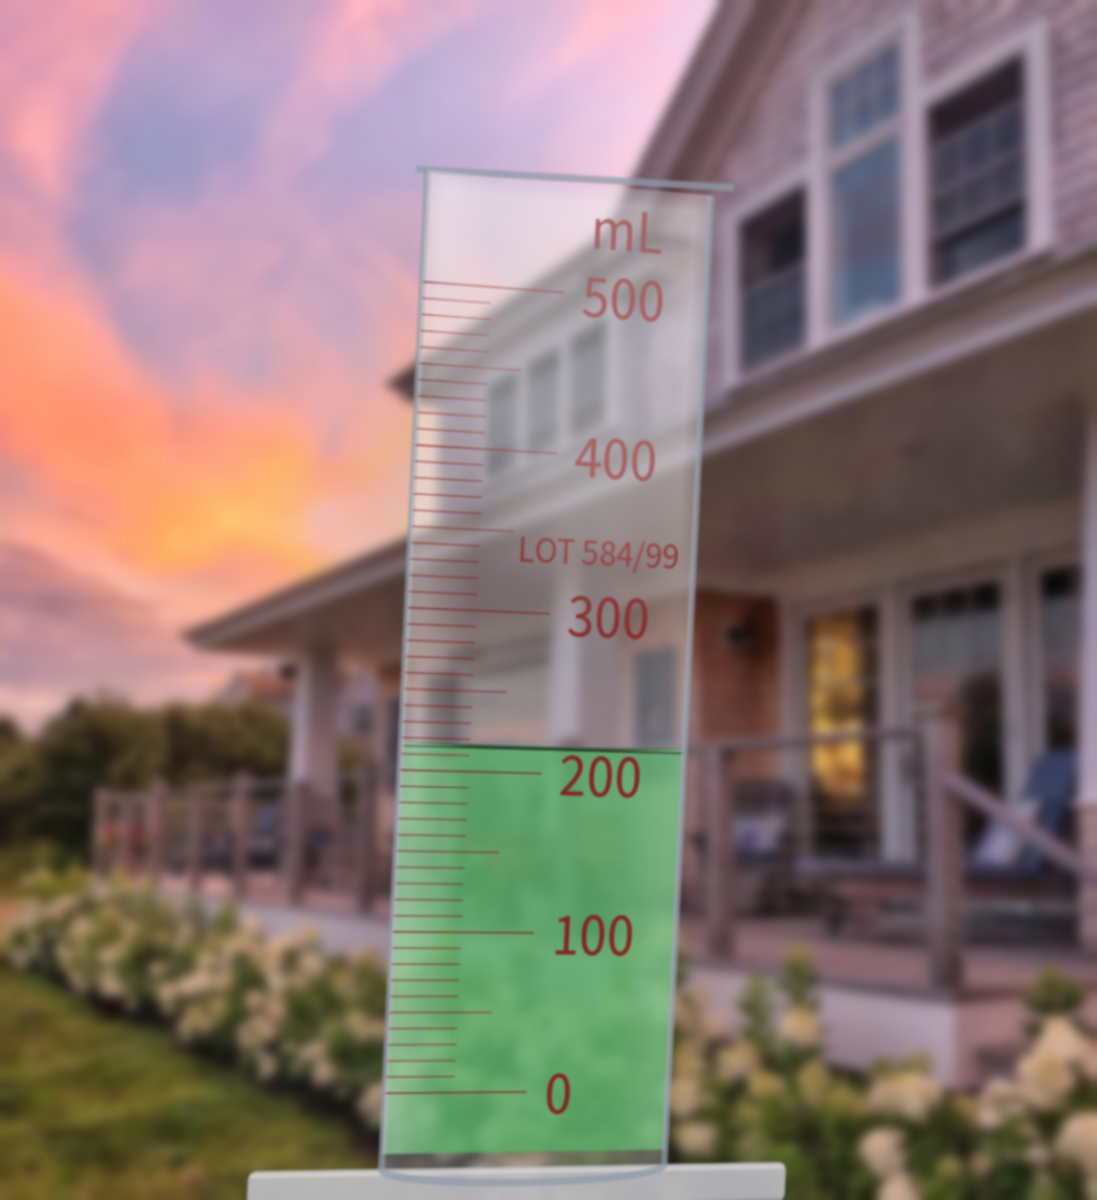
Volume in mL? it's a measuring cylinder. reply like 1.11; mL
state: 215; mL
